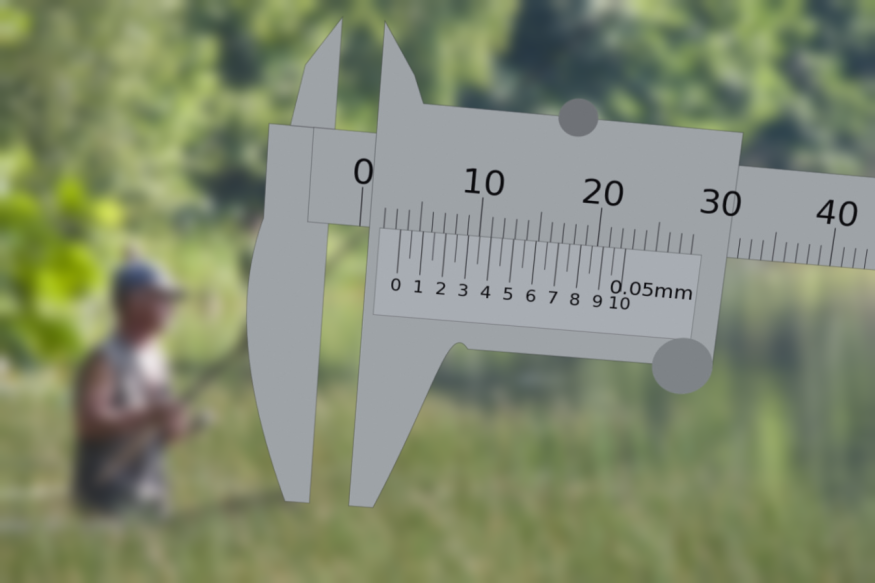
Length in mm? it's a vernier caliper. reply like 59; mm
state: 3.4; mm
